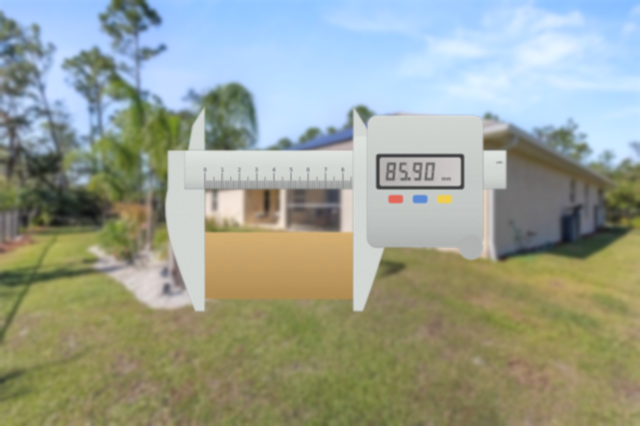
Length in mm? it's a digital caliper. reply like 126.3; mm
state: 85.90; mm
